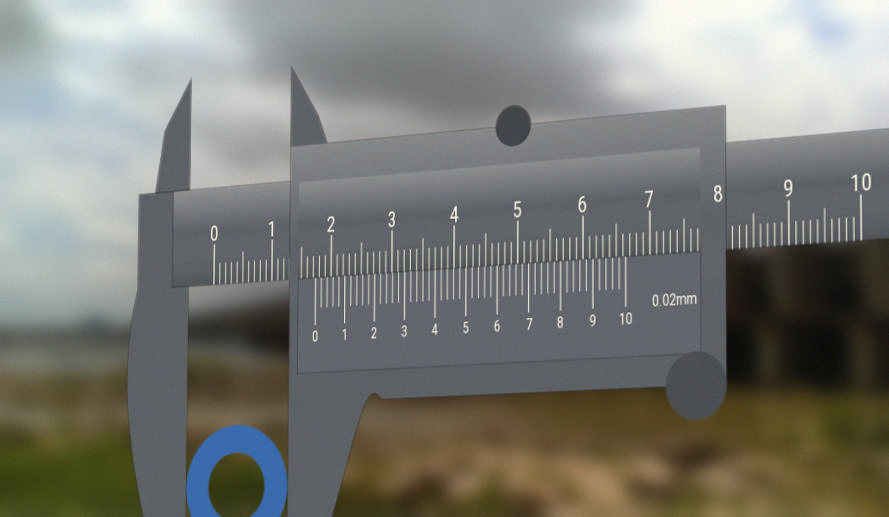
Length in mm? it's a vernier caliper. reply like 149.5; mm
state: 17.4; mm
